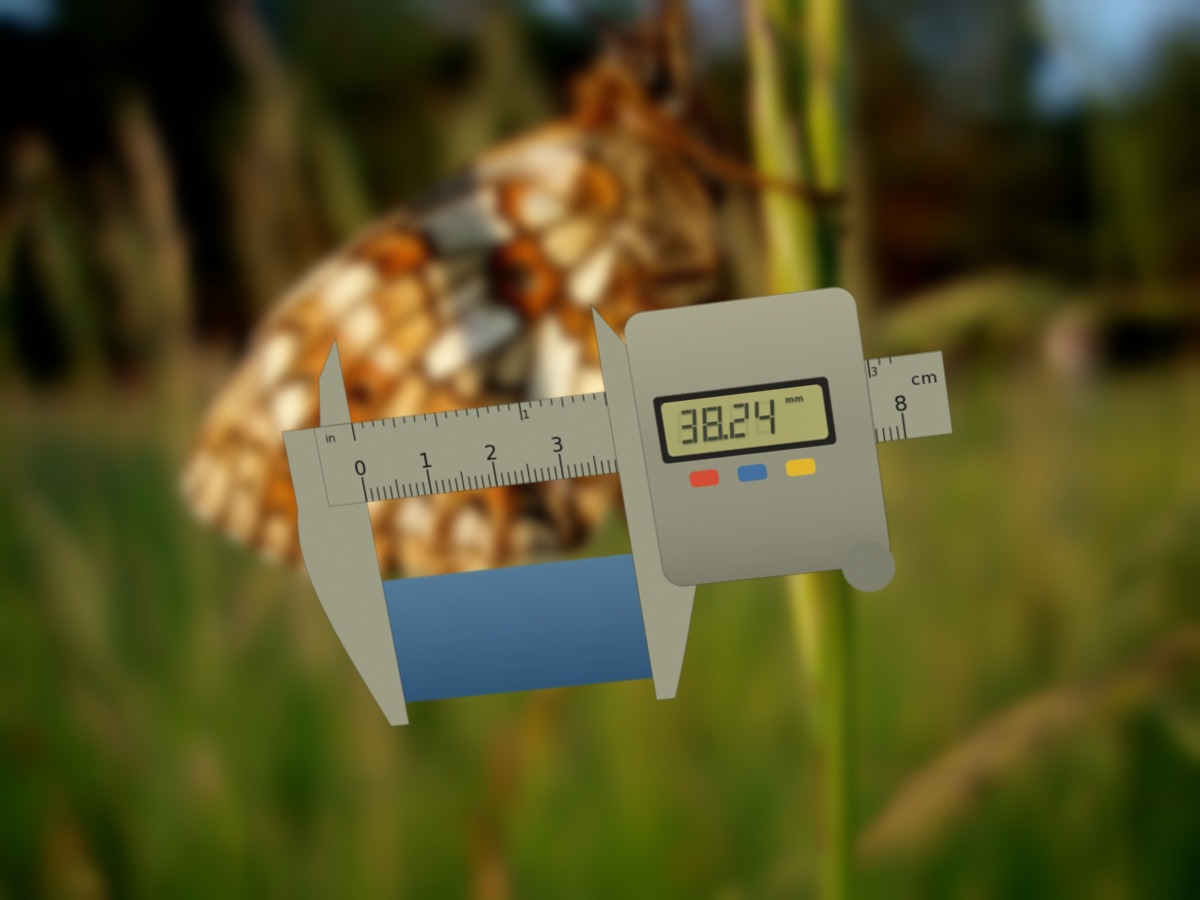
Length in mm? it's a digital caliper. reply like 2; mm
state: 38.24; mm
